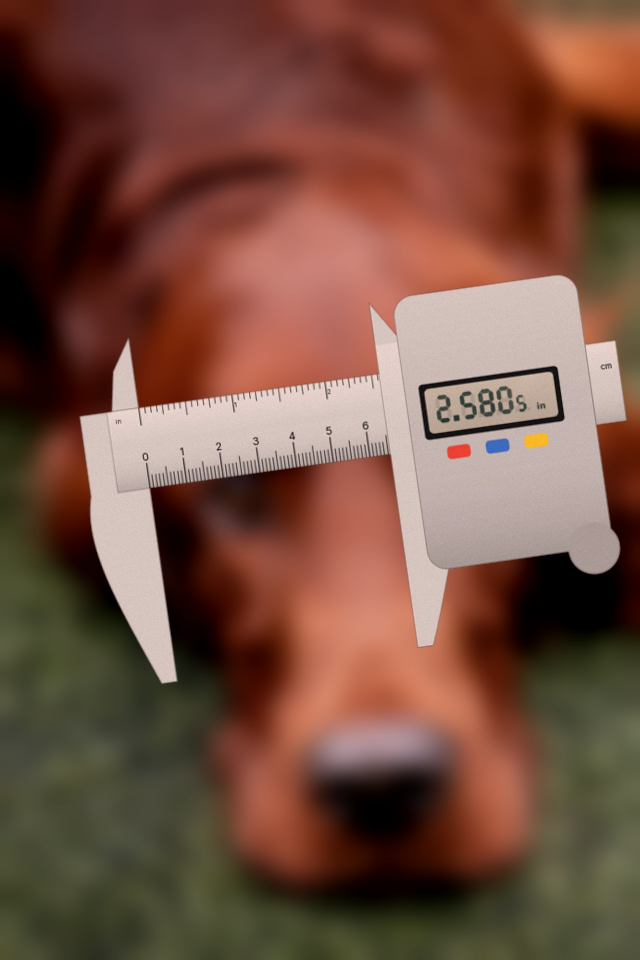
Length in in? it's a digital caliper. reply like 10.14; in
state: 2.5805; in
